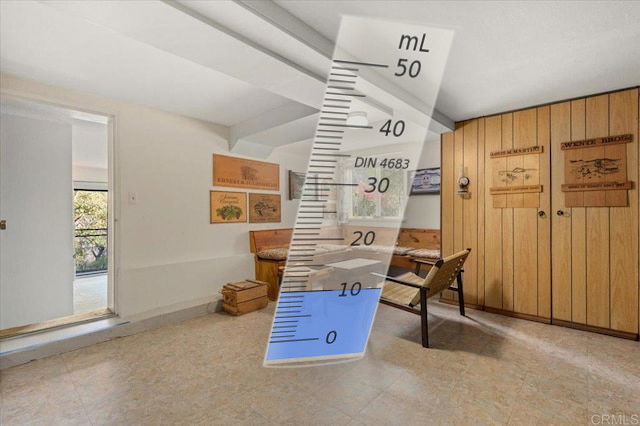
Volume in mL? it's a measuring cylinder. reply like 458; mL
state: 10; mL
